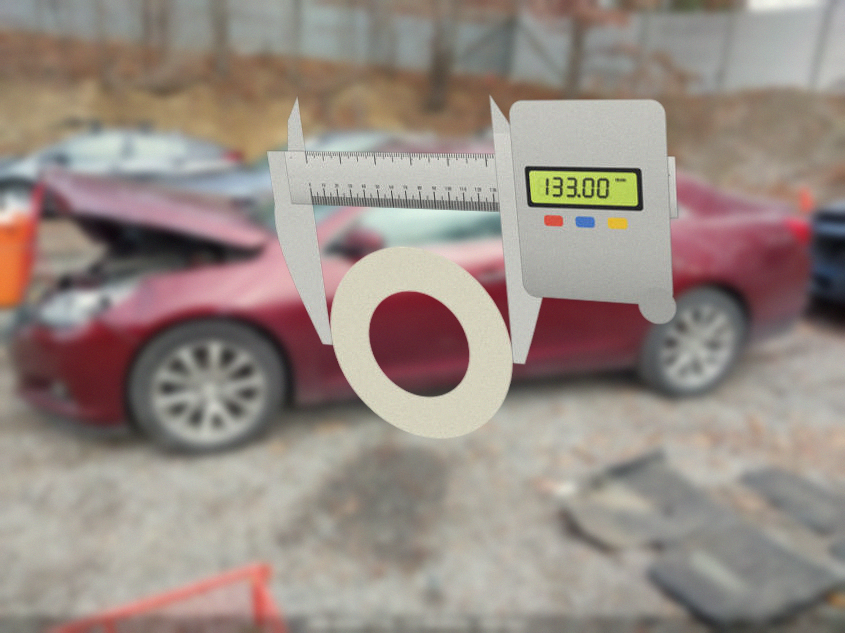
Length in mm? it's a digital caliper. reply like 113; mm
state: 133.00; mm
